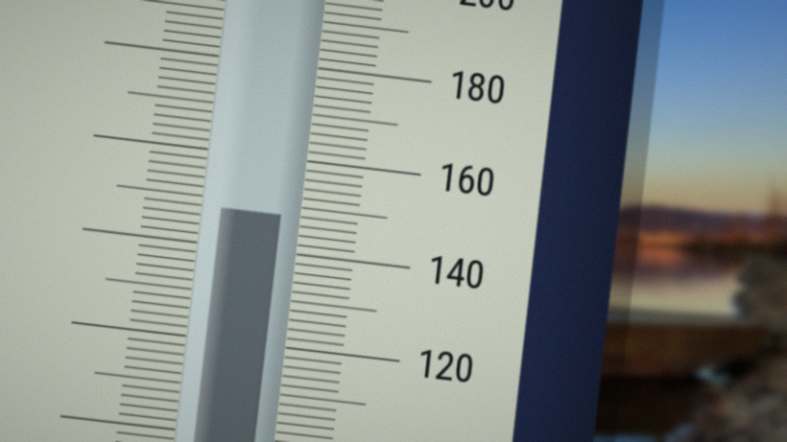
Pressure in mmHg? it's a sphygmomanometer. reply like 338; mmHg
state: 148; mmHg
